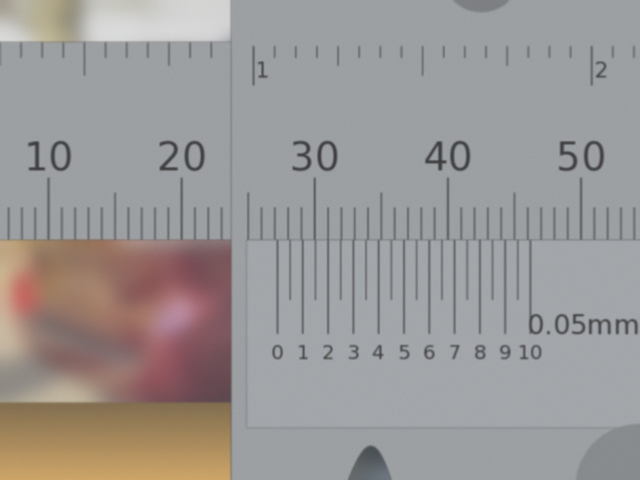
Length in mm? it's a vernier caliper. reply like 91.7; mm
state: 27.2; mm
